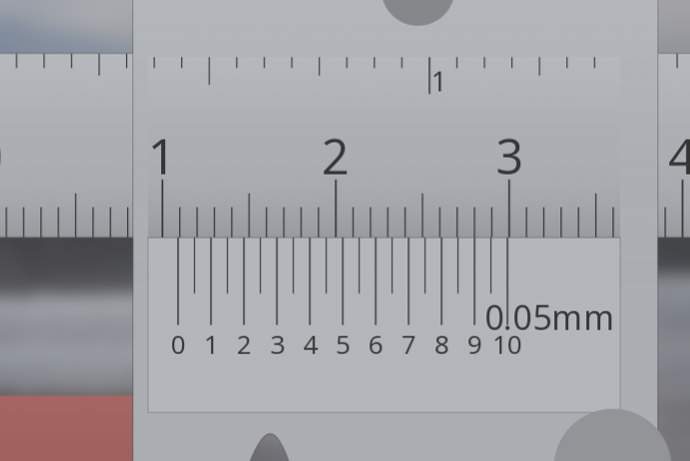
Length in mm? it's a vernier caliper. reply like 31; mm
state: 10.9; mm
